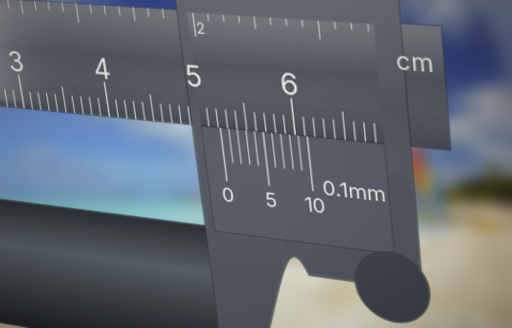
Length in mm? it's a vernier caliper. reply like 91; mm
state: 52.2; mm
